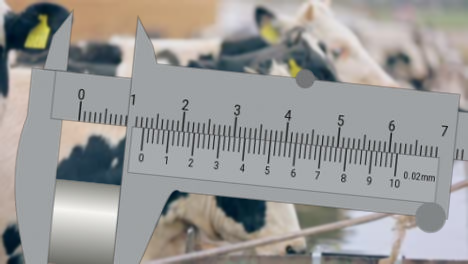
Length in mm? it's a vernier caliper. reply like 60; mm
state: 12.5; mm
